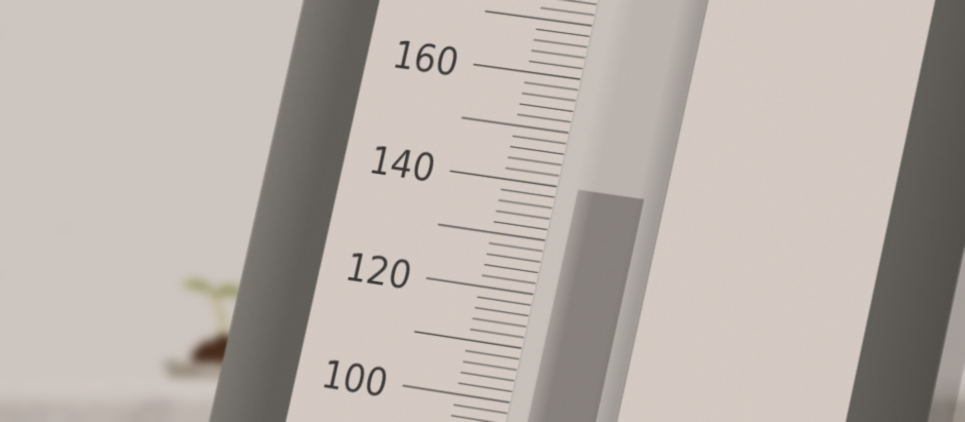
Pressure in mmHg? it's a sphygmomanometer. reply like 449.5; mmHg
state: 140; mmHg
